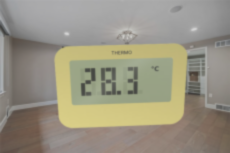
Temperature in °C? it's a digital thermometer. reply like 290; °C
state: 28.3; °C
